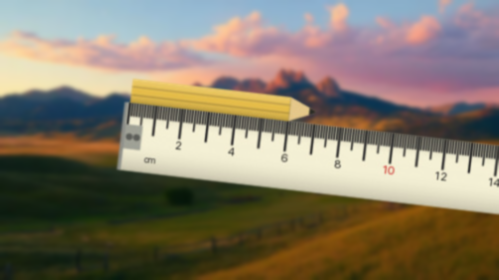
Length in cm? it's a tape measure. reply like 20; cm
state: 7; cm
